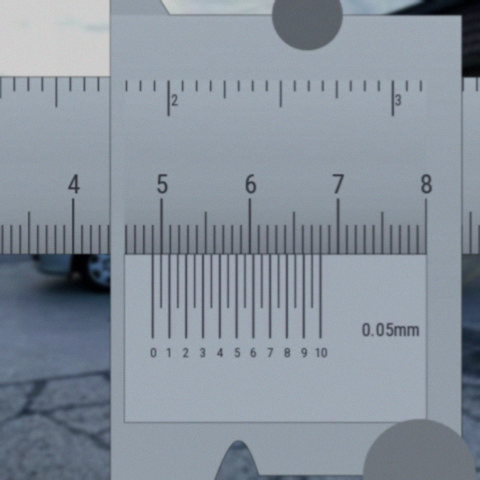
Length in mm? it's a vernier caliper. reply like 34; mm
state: 49.0; mm
